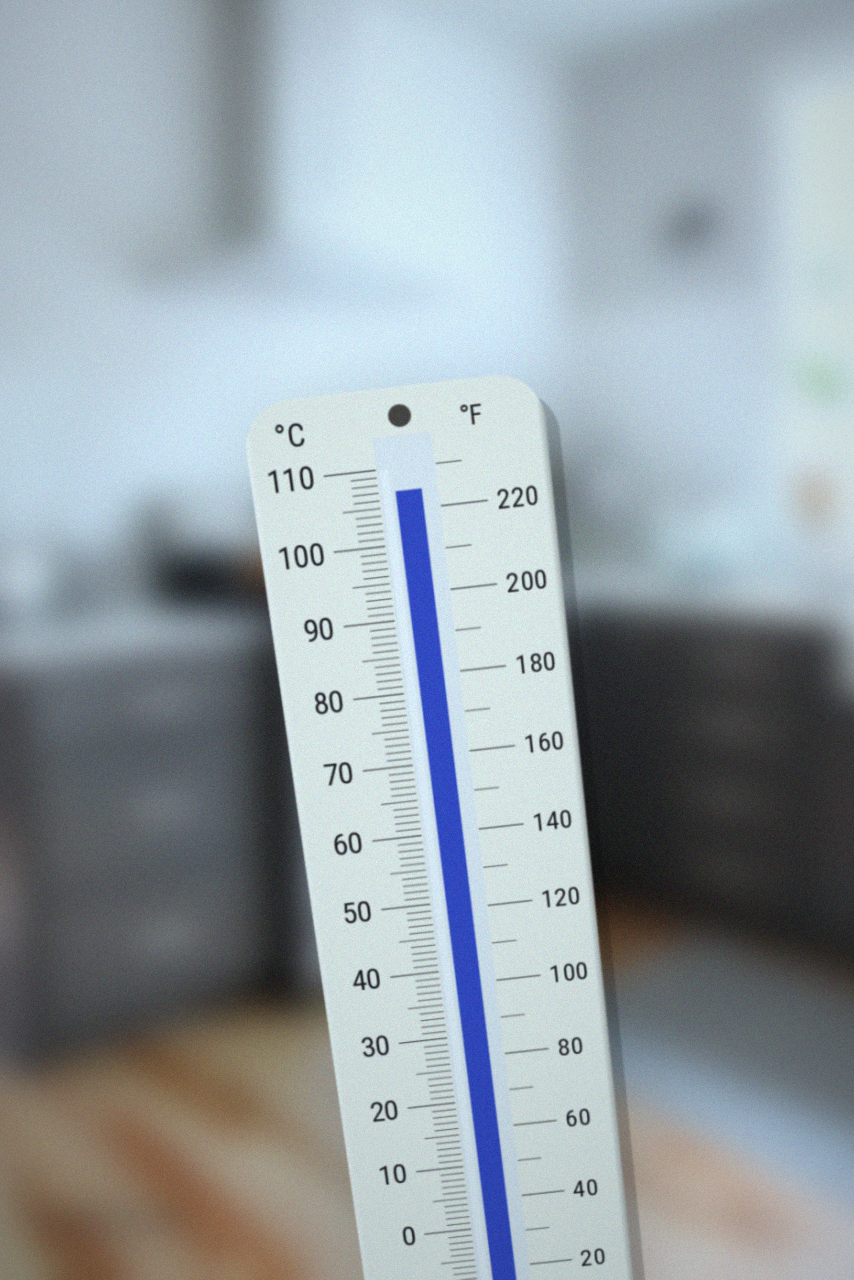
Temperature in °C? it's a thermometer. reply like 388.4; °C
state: 107; °C
